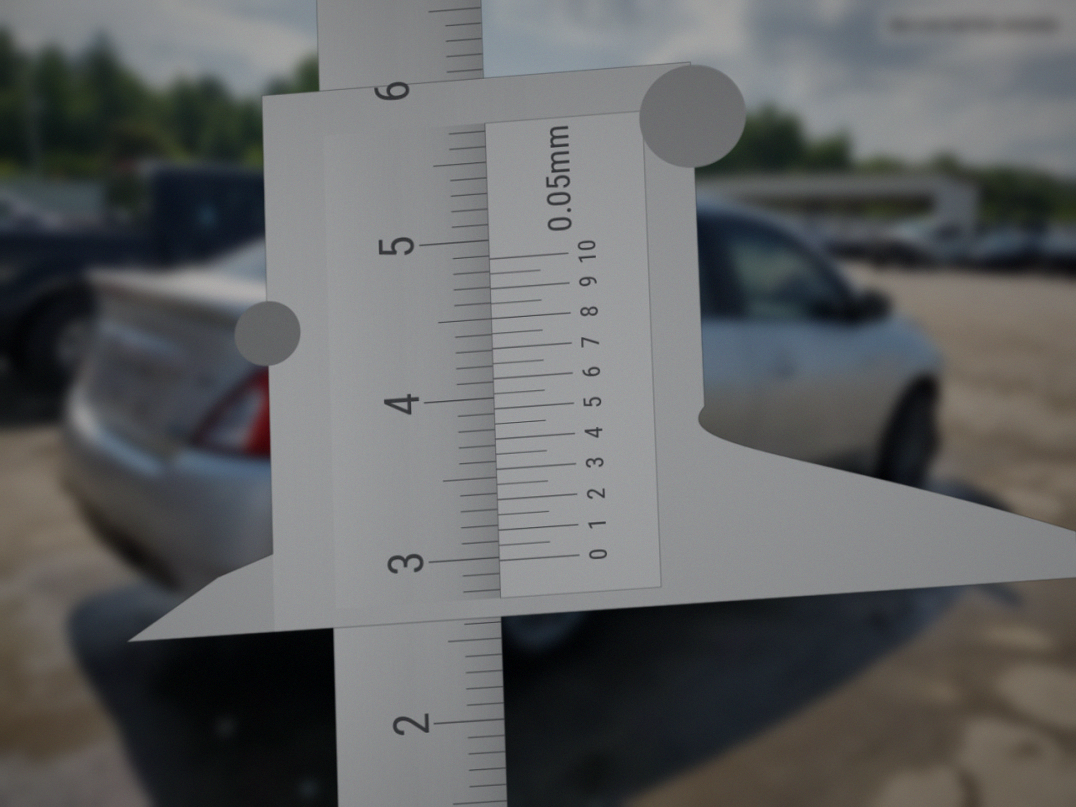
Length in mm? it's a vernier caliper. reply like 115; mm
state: 29.8; mm
